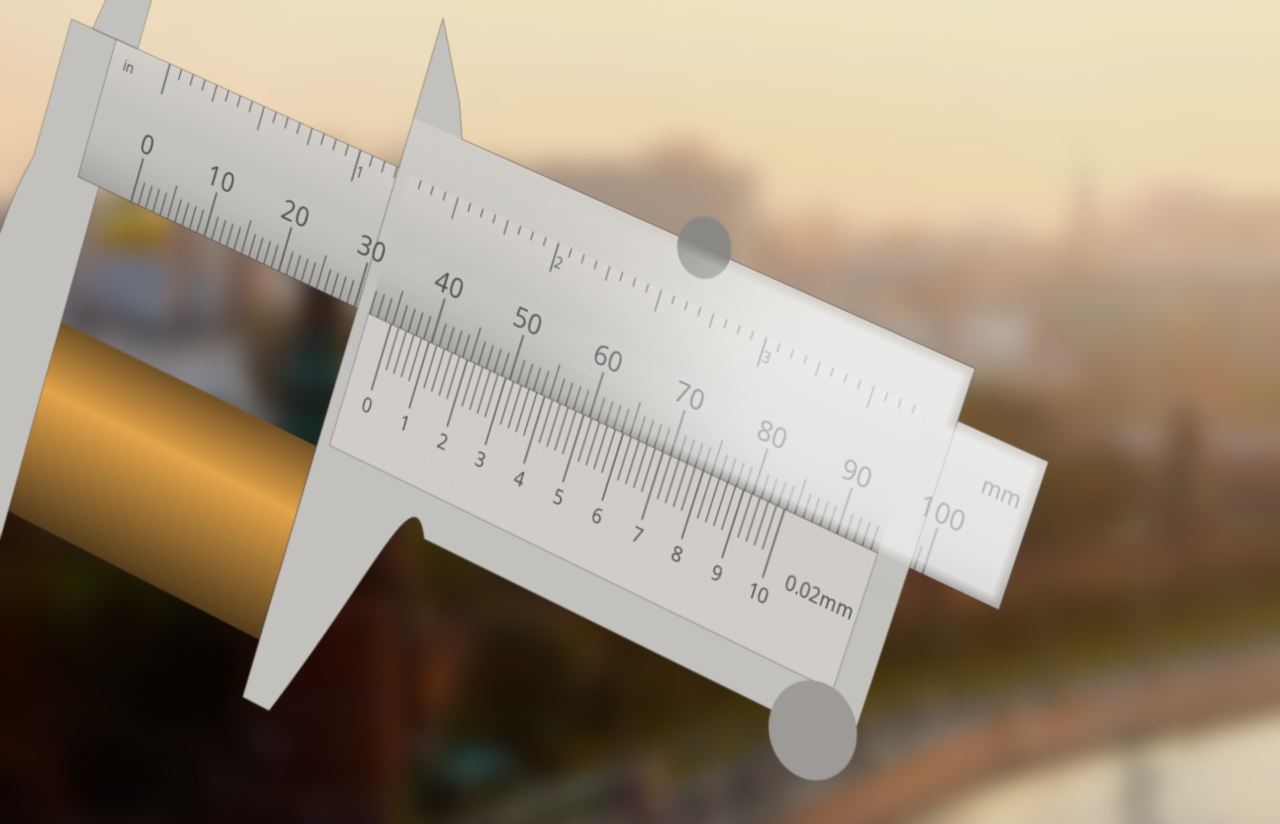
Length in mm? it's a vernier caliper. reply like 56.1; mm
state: 34.8; mm
